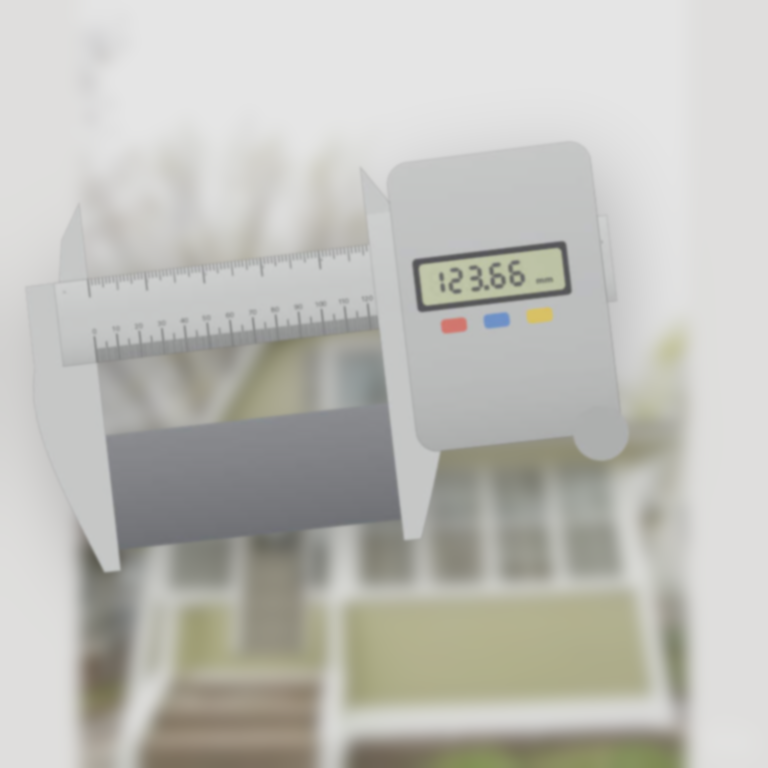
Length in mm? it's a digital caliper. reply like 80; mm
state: 123.66; mm
